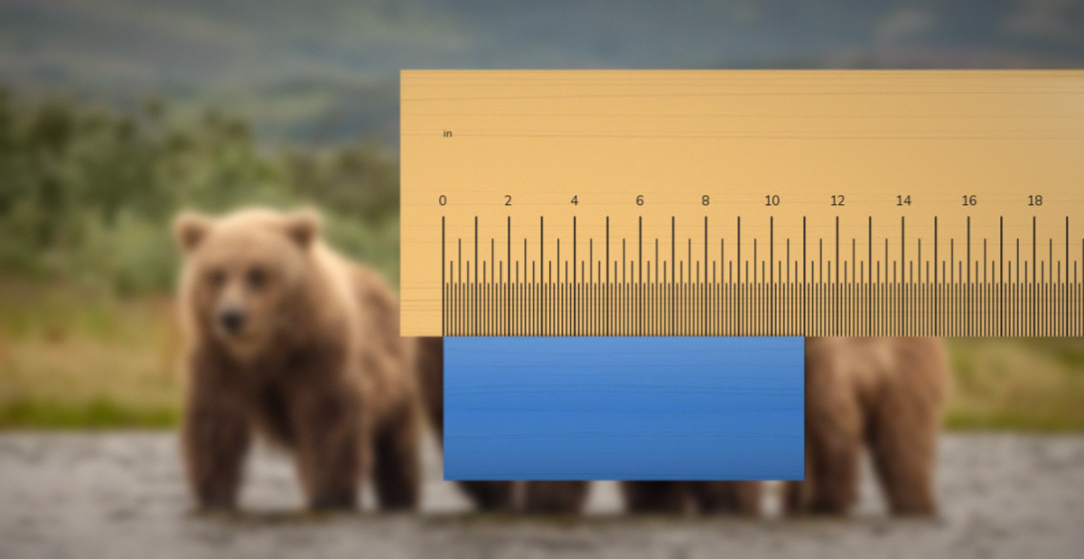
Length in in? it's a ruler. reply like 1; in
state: 11; in
